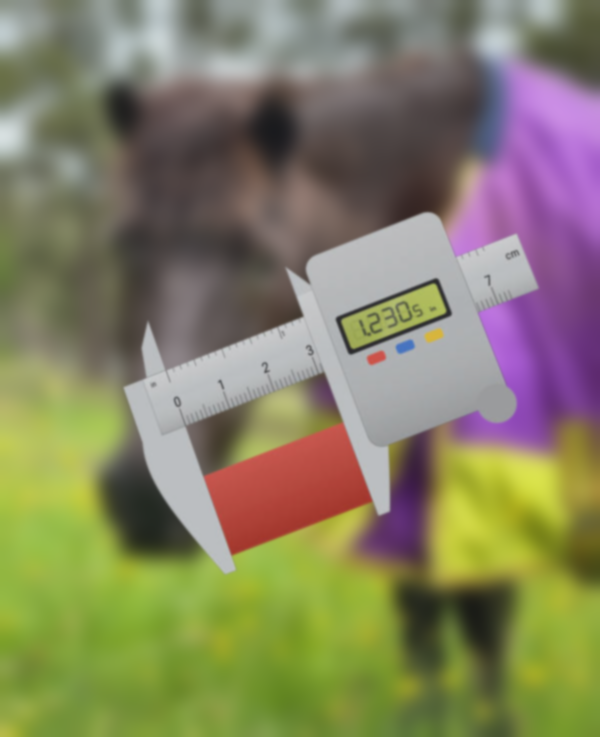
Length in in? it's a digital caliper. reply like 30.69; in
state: 1.2305; in
